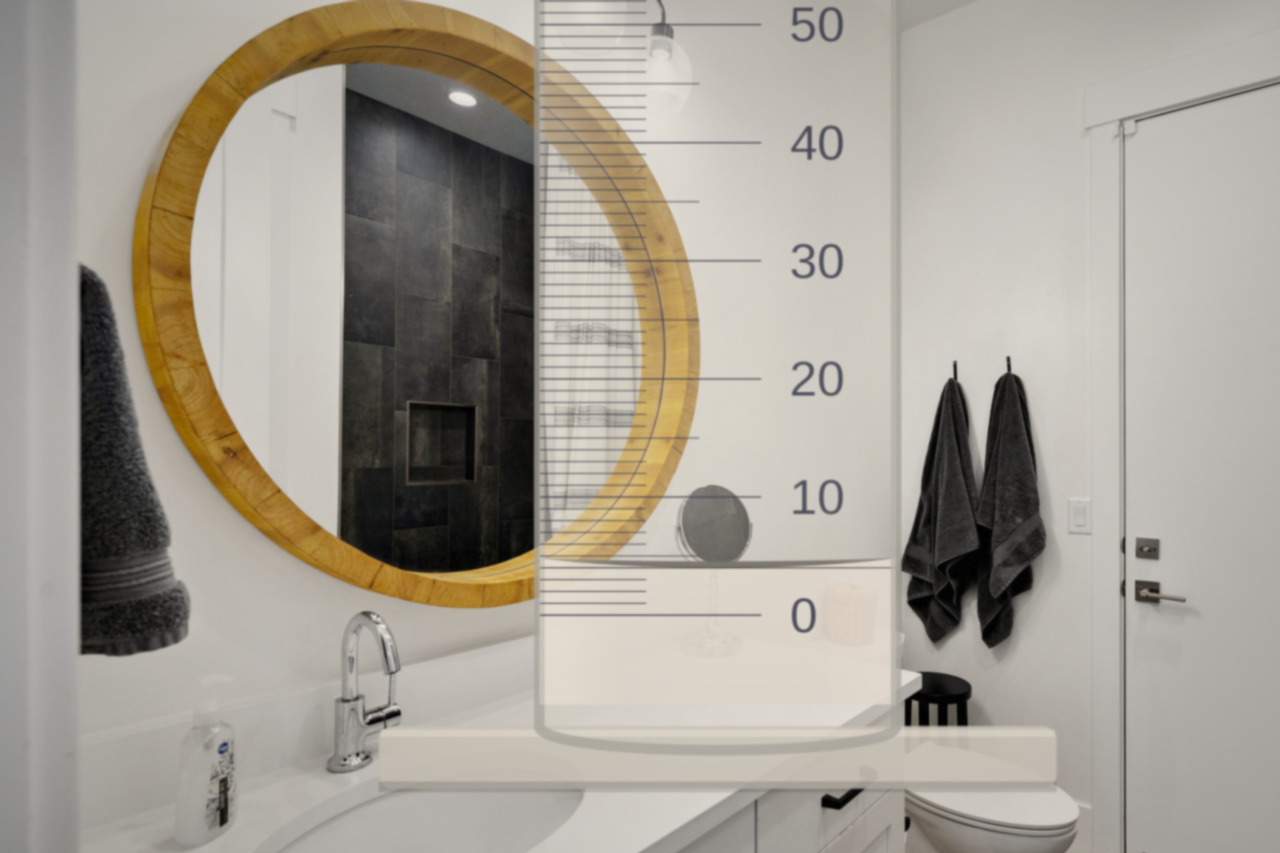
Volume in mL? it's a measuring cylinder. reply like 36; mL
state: 4; mL
